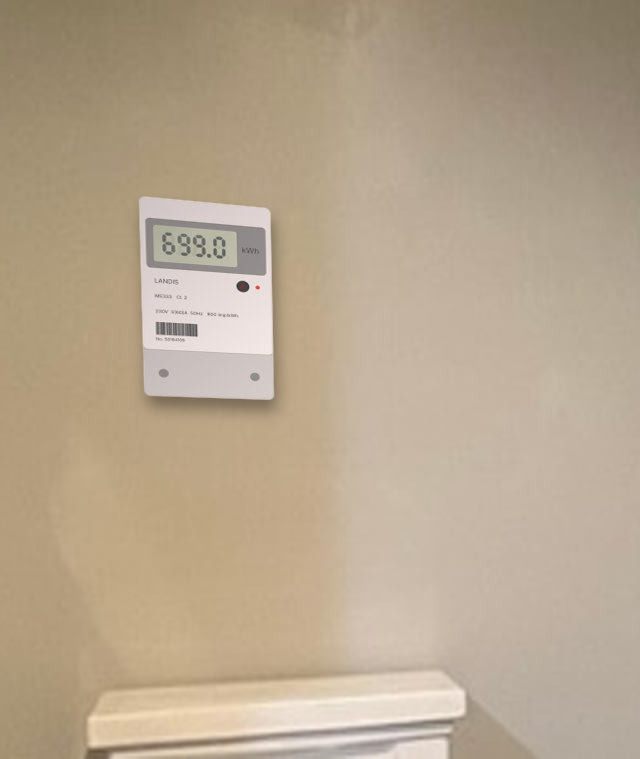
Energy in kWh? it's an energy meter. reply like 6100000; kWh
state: 699.0; kWh
